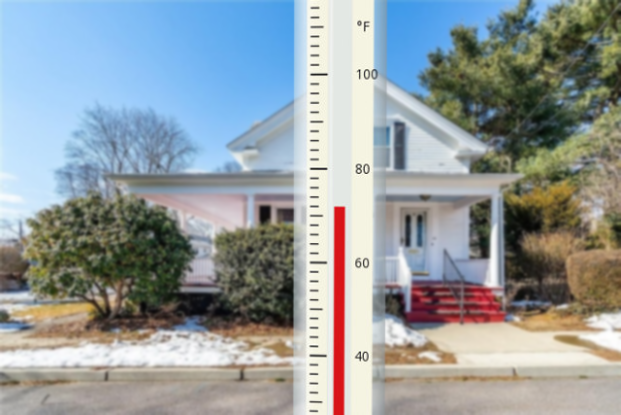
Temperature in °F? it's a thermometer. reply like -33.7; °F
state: 72; °F
